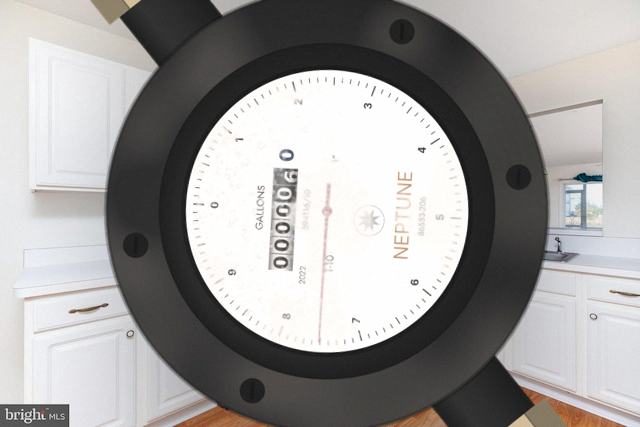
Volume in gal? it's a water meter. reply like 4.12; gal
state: 57.5; gal
